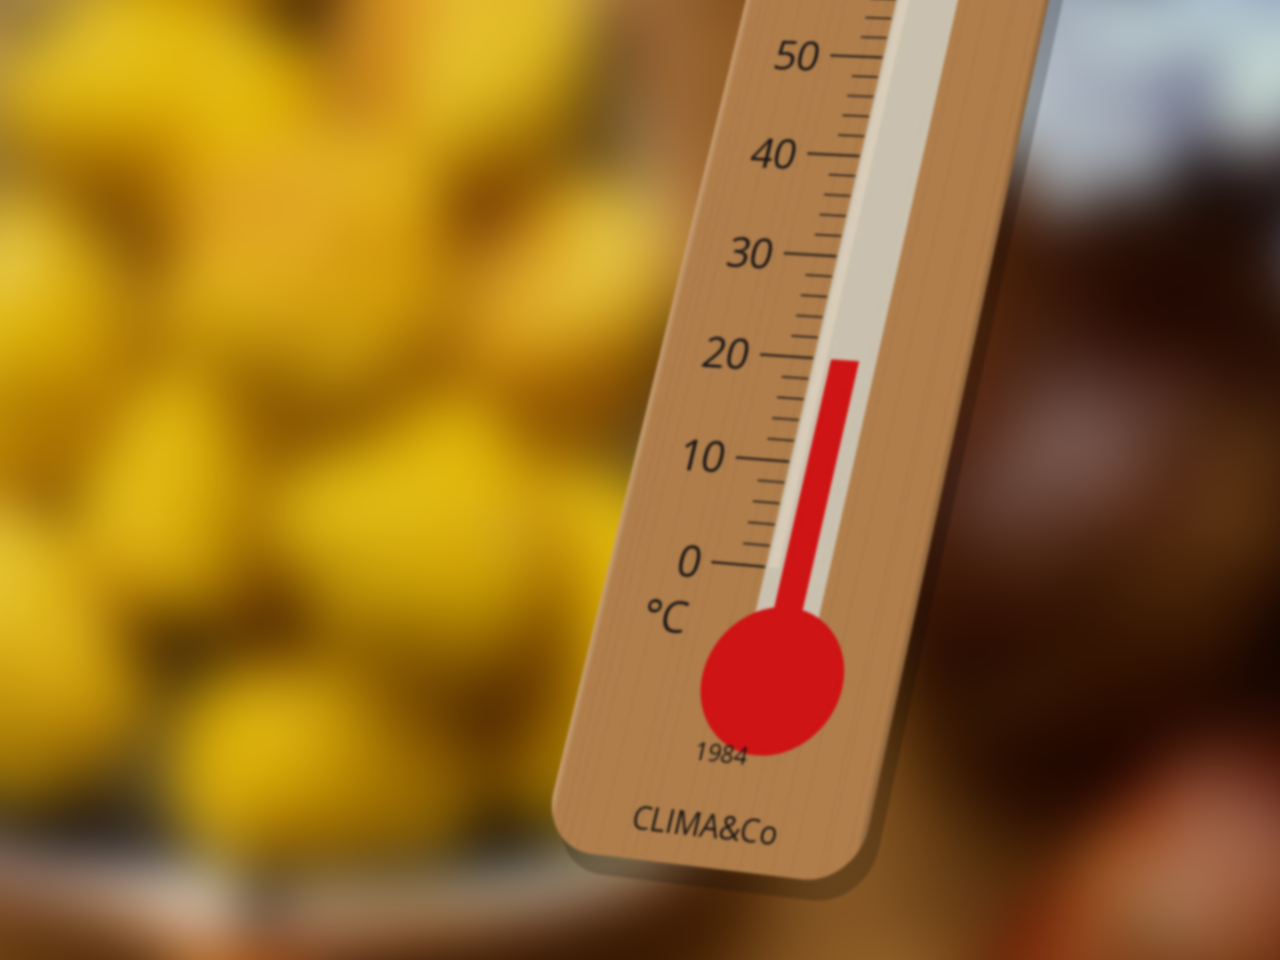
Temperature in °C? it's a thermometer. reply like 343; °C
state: 20; °C
